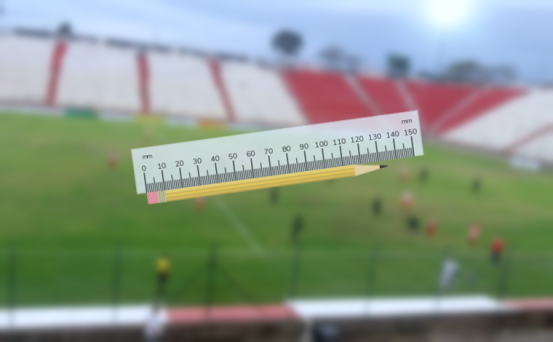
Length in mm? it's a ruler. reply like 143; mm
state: 135; mm
